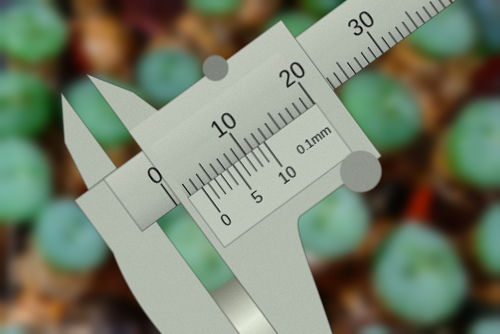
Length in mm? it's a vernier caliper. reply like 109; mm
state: 3.6; mm
